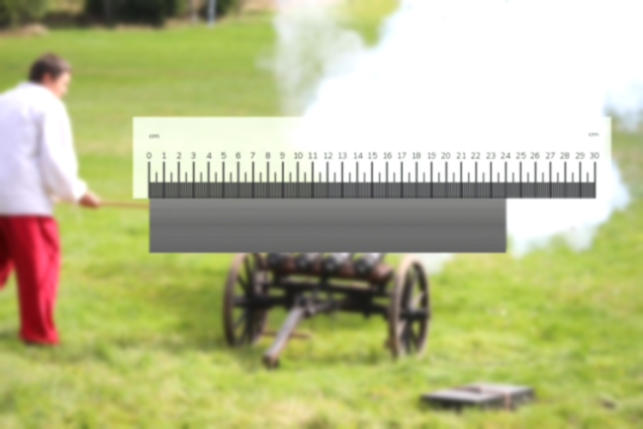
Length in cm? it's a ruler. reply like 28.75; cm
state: 24; cm
